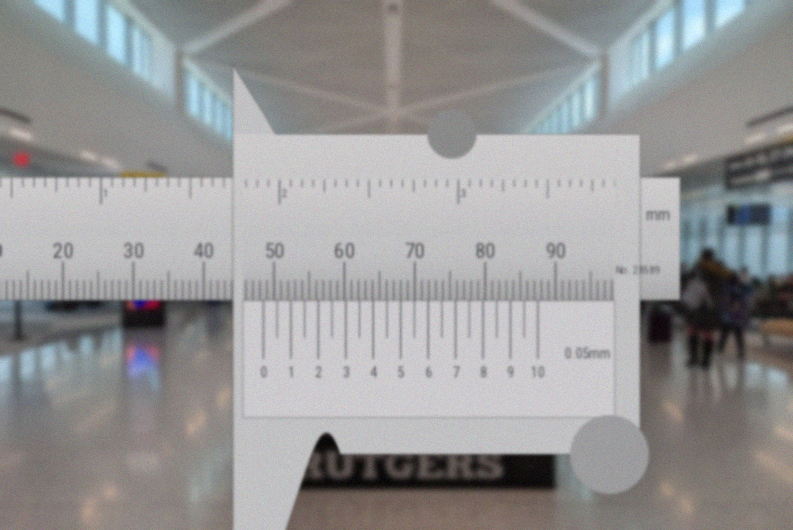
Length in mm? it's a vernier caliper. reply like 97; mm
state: 48.5; mm
